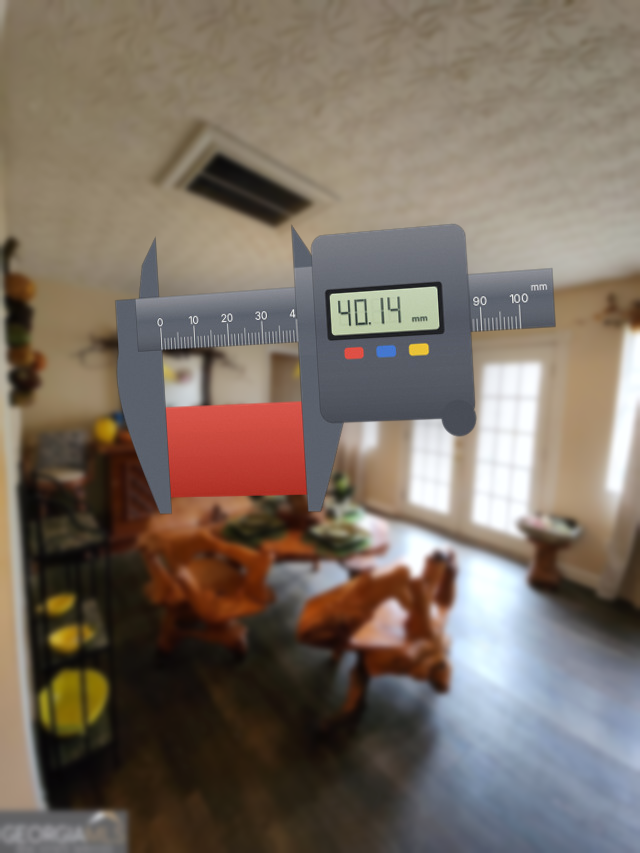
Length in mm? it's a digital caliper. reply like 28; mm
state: 40.14; mm
